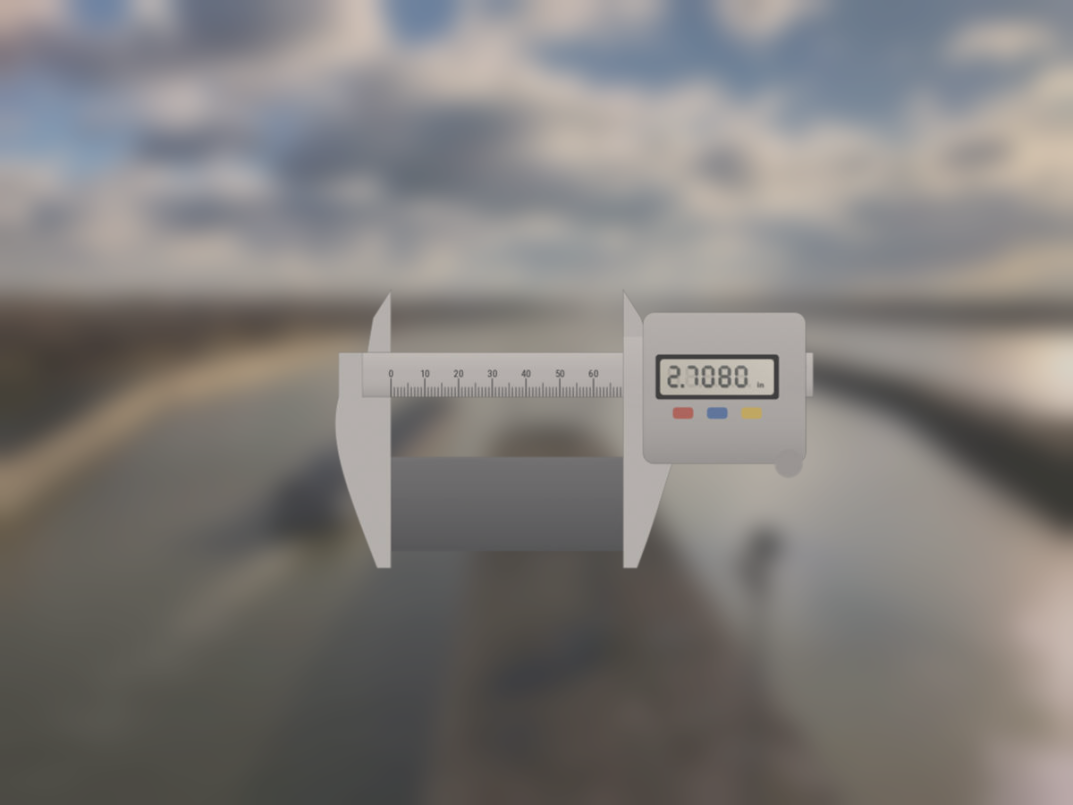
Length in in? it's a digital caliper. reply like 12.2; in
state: 2.7080; in
